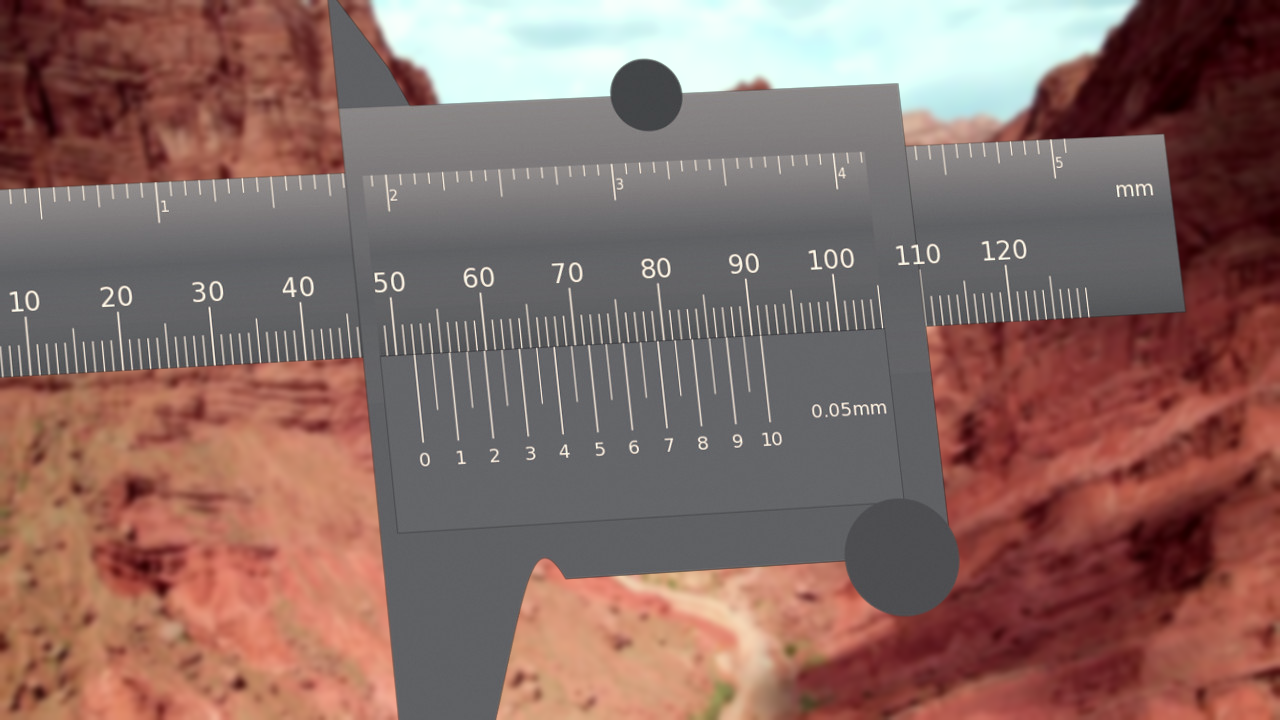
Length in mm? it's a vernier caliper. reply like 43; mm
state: 52.0; mm
